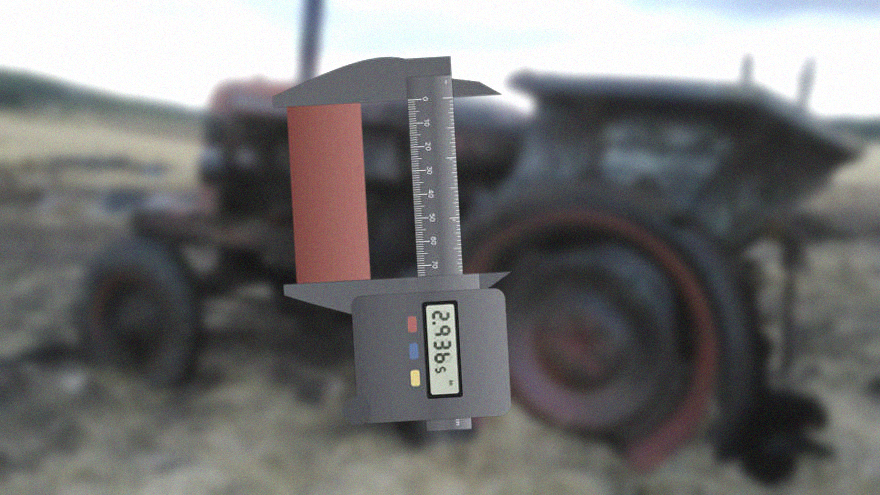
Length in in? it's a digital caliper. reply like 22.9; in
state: 2.9365; in
